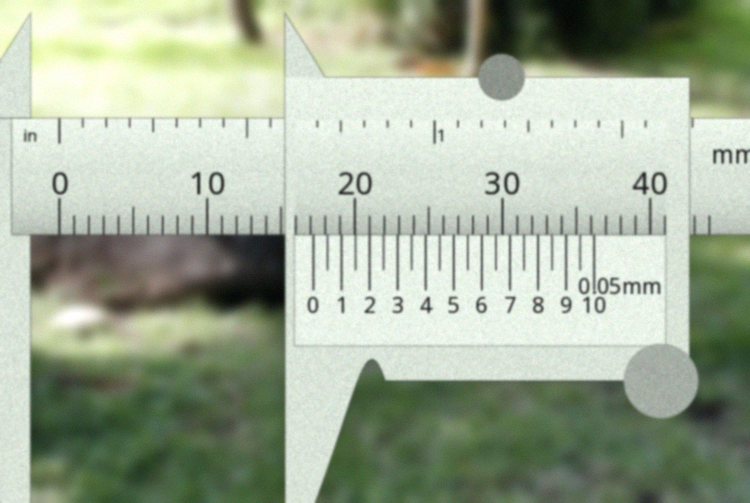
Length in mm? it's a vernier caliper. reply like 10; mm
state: 17.2; mm
